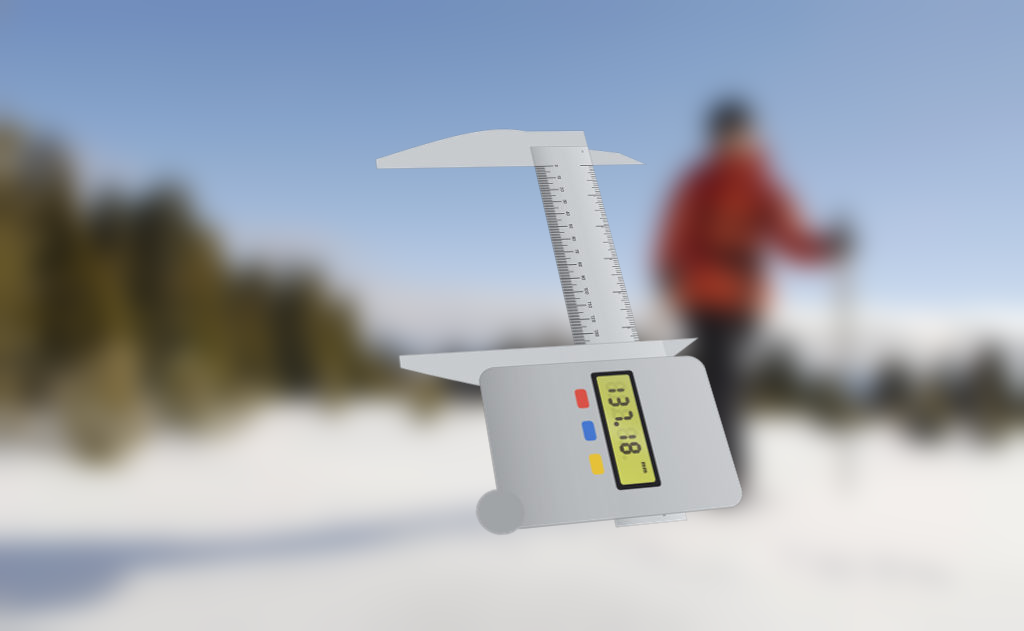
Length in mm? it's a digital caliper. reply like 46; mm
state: 137.18; mm
